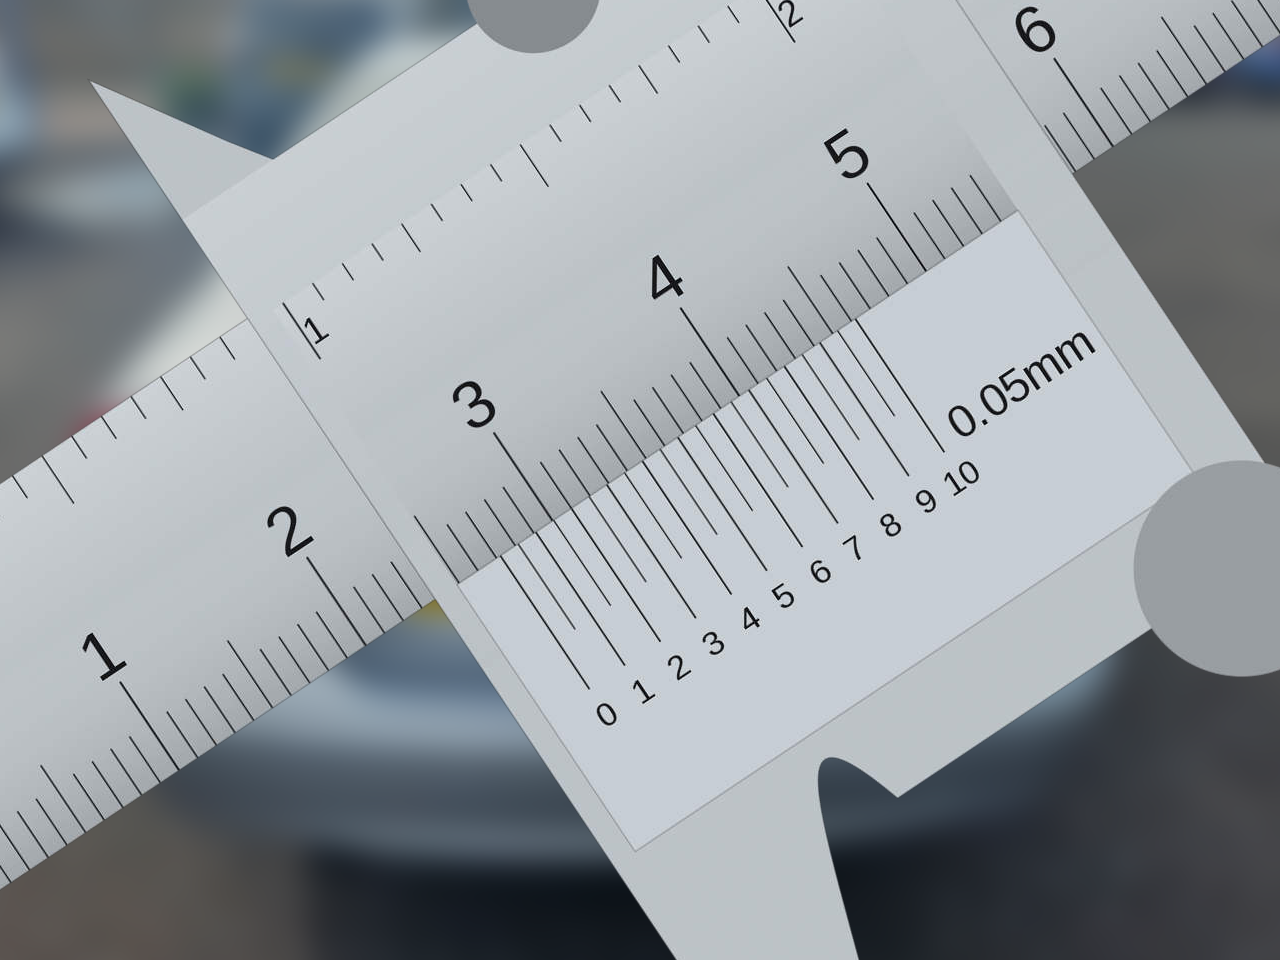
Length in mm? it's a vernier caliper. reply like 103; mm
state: 27.2; mm
